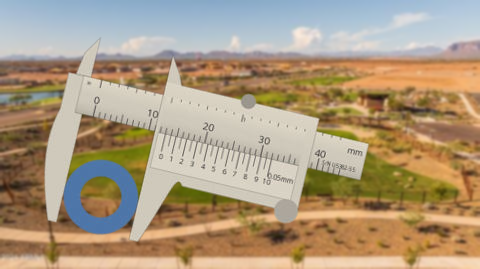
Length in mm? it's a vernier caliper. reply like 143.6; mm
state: 13.0; mm
